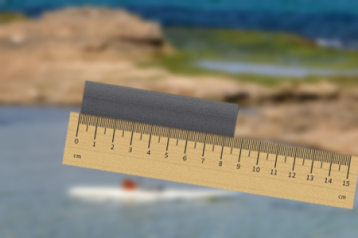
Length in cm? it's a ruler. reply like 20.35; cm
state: 8.5; cm
